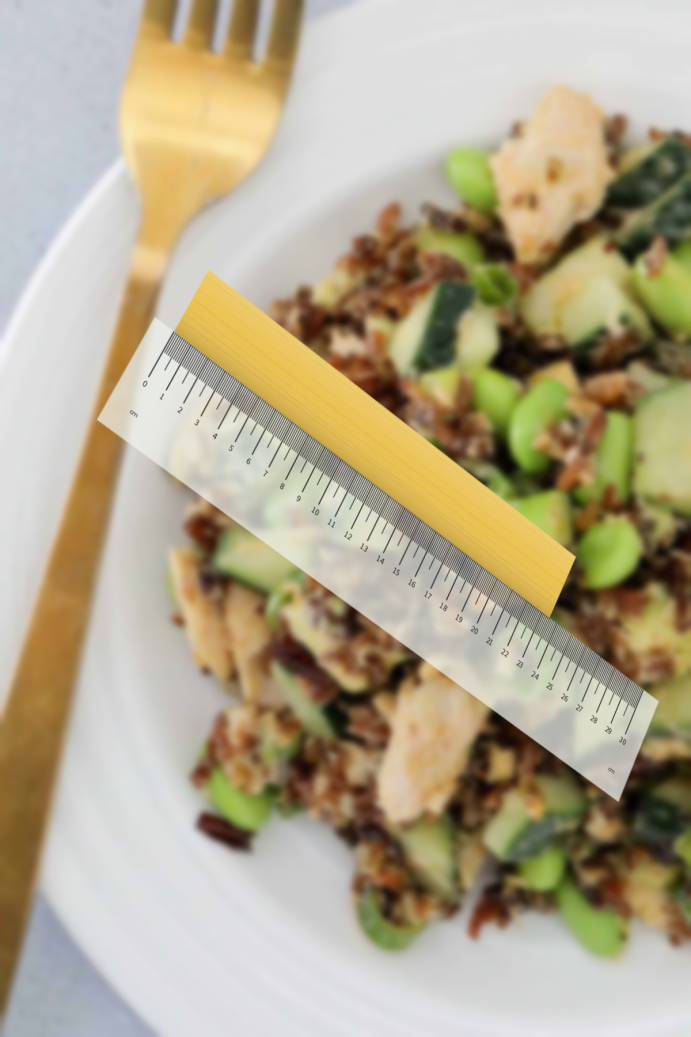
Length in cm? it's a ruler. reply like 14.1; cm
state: 23.5; cm
